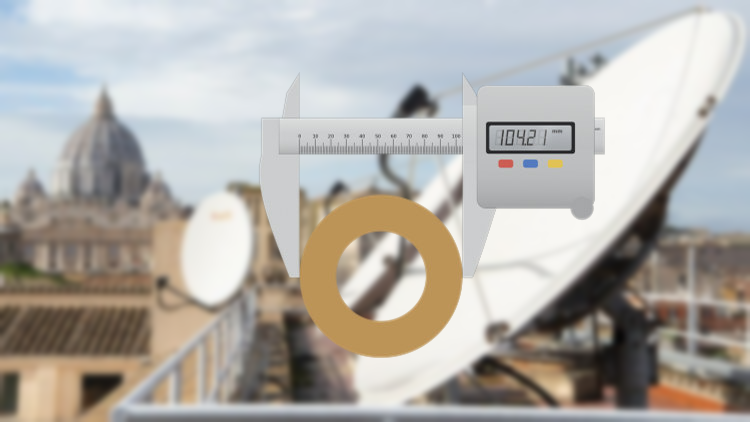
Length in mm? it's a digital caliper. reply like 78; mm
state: 104.21; mm
